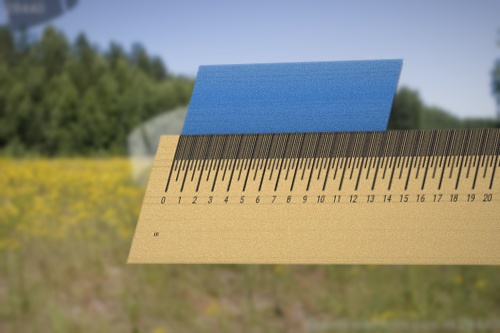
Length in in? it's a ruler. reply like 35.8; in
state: 13; in
